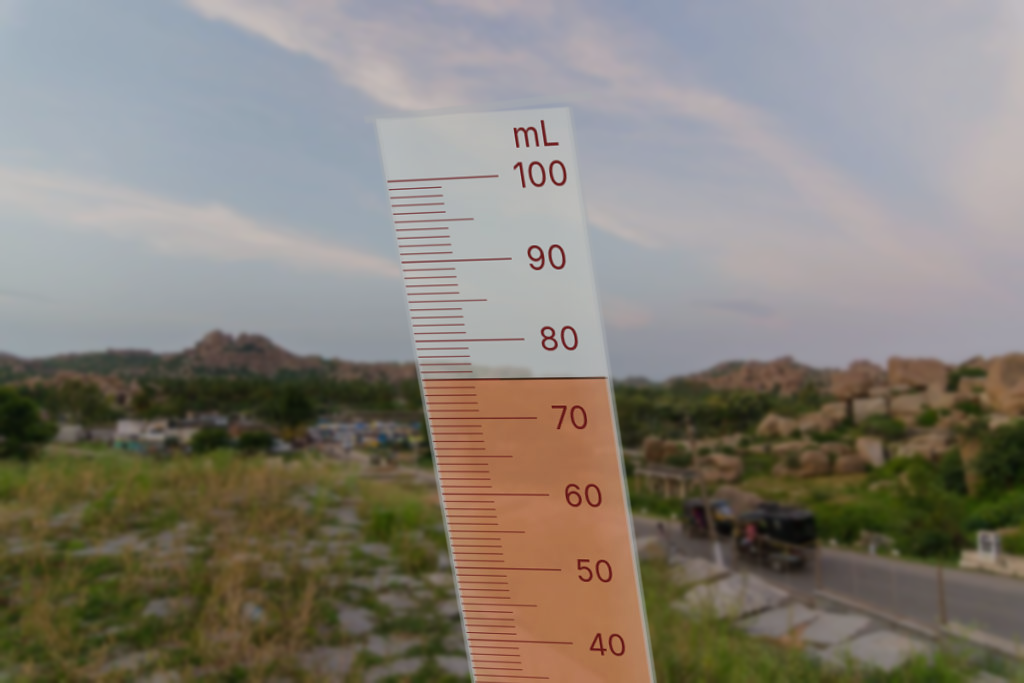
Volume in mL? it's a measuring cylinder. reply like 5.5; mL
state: 75; mL
